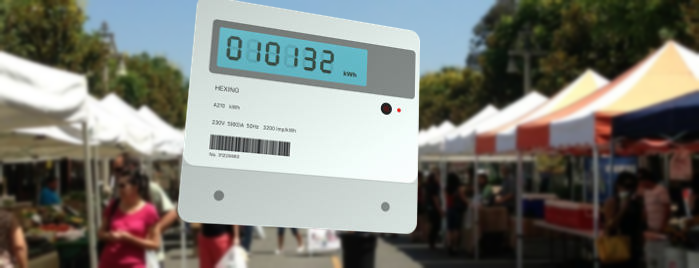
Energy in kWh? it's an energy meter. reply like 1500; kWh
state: 10132; kWh
